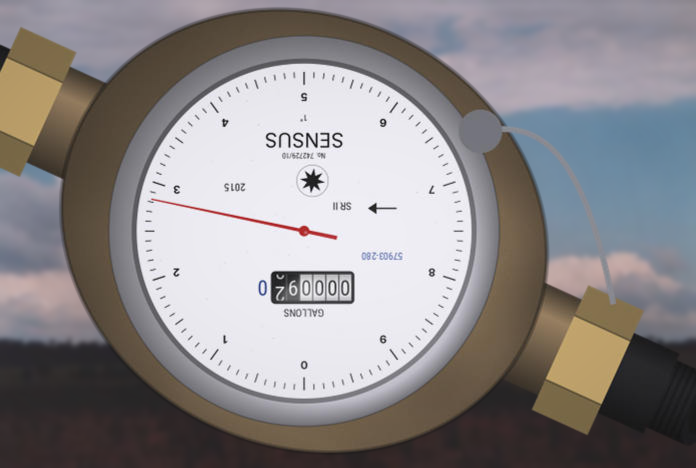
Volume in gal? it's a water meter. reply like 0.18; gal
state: 922.8; gal
